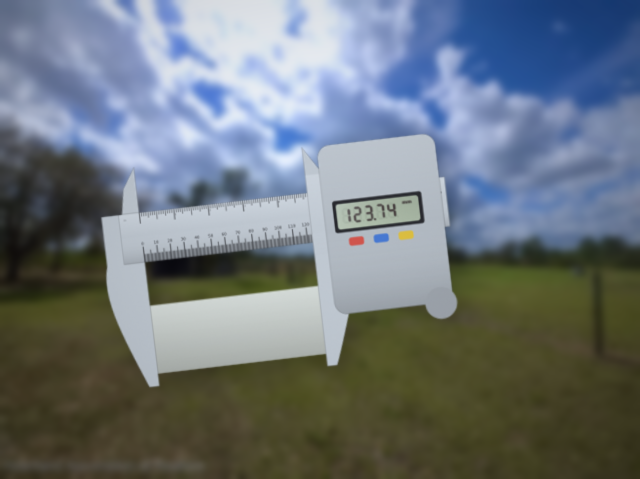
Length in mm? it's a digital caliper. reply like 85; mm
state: 123.74; mm
